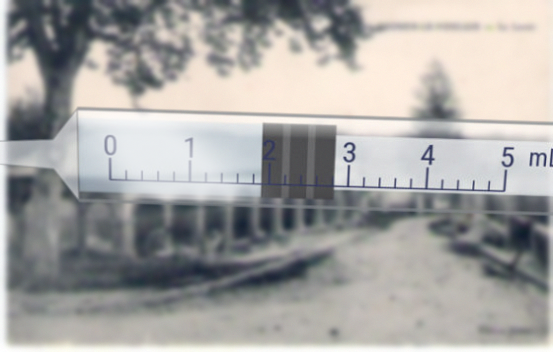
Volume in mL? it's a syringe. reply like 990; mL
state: 1.9; mL
